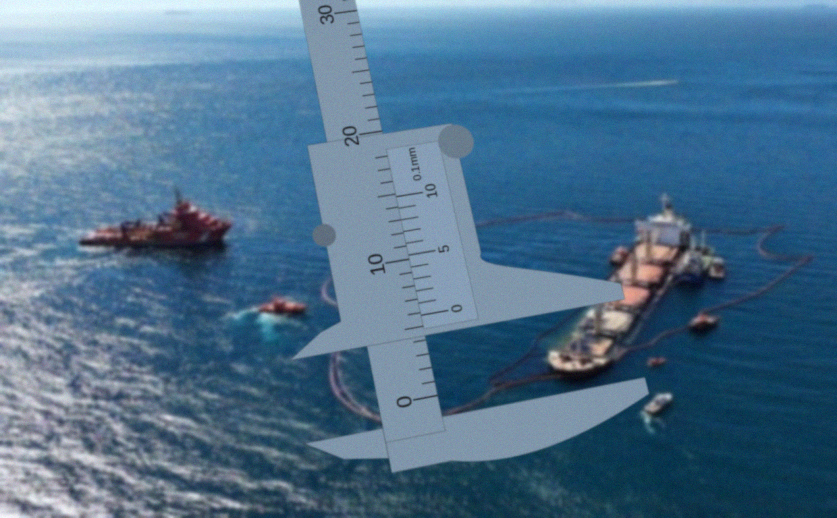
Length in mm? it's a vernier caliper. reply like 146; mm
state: 5.8; mm
